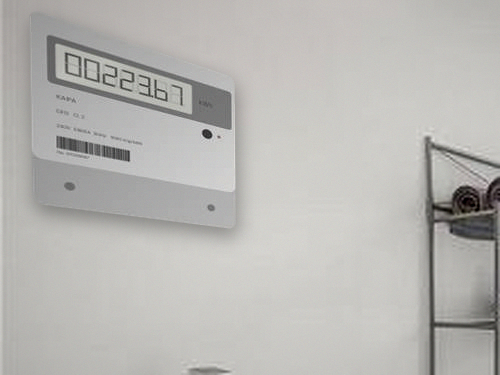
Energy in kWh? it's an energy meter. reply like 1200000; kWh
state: 223.67; kWh
